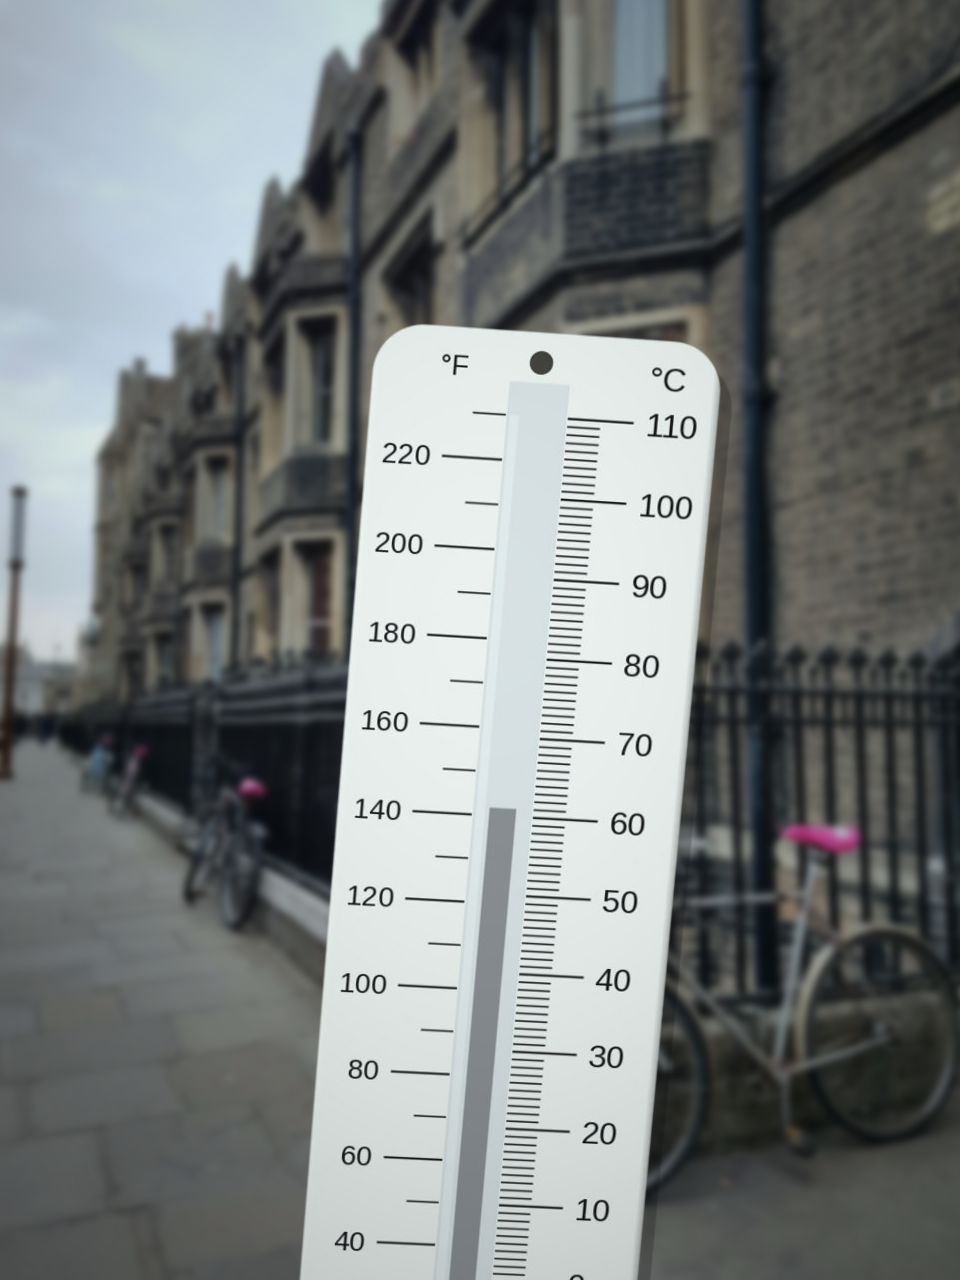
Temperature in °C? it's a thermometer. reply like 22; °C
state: 61; °C
